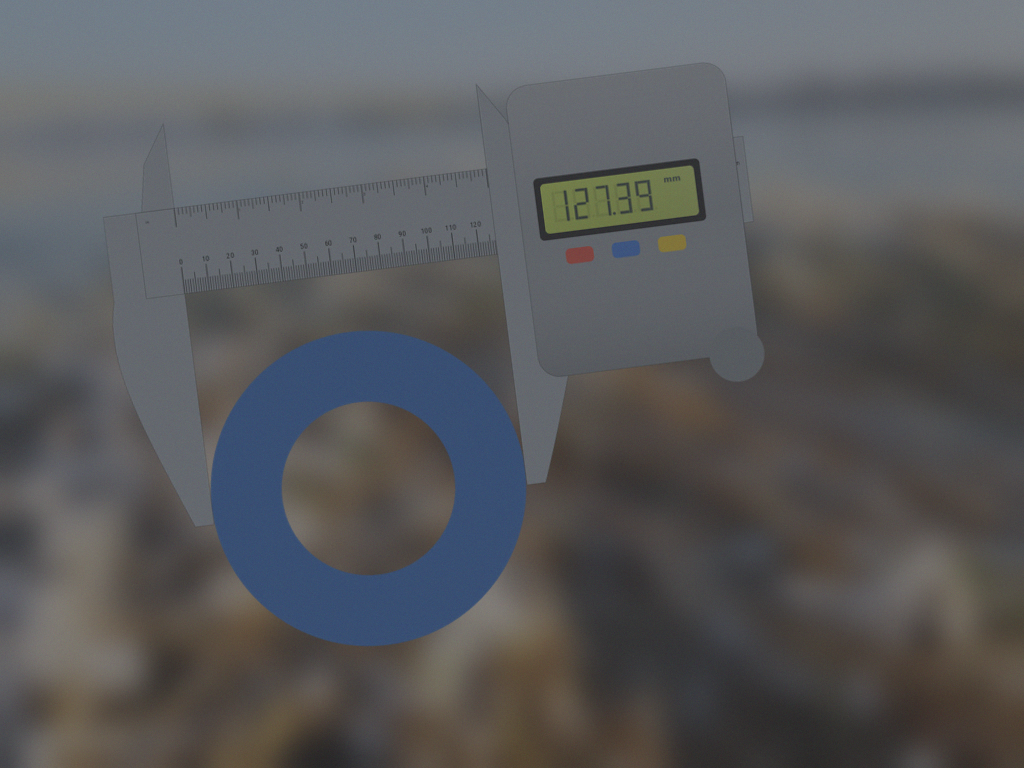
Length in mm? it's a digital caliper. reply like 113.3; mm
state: 127.39; mm
